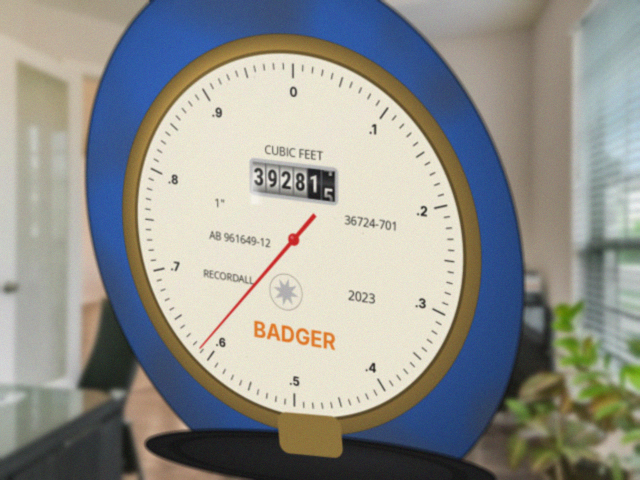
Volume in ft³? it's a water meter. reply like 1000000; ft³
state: 392814.61; ft³
